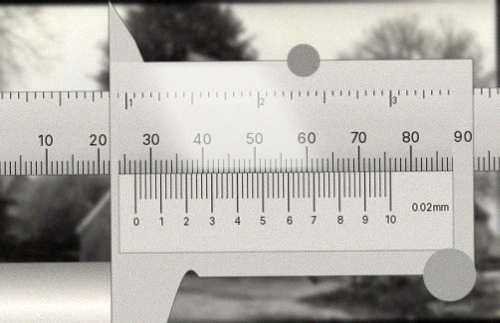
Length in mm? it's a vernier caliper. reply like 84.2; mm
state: 27.0; mm
